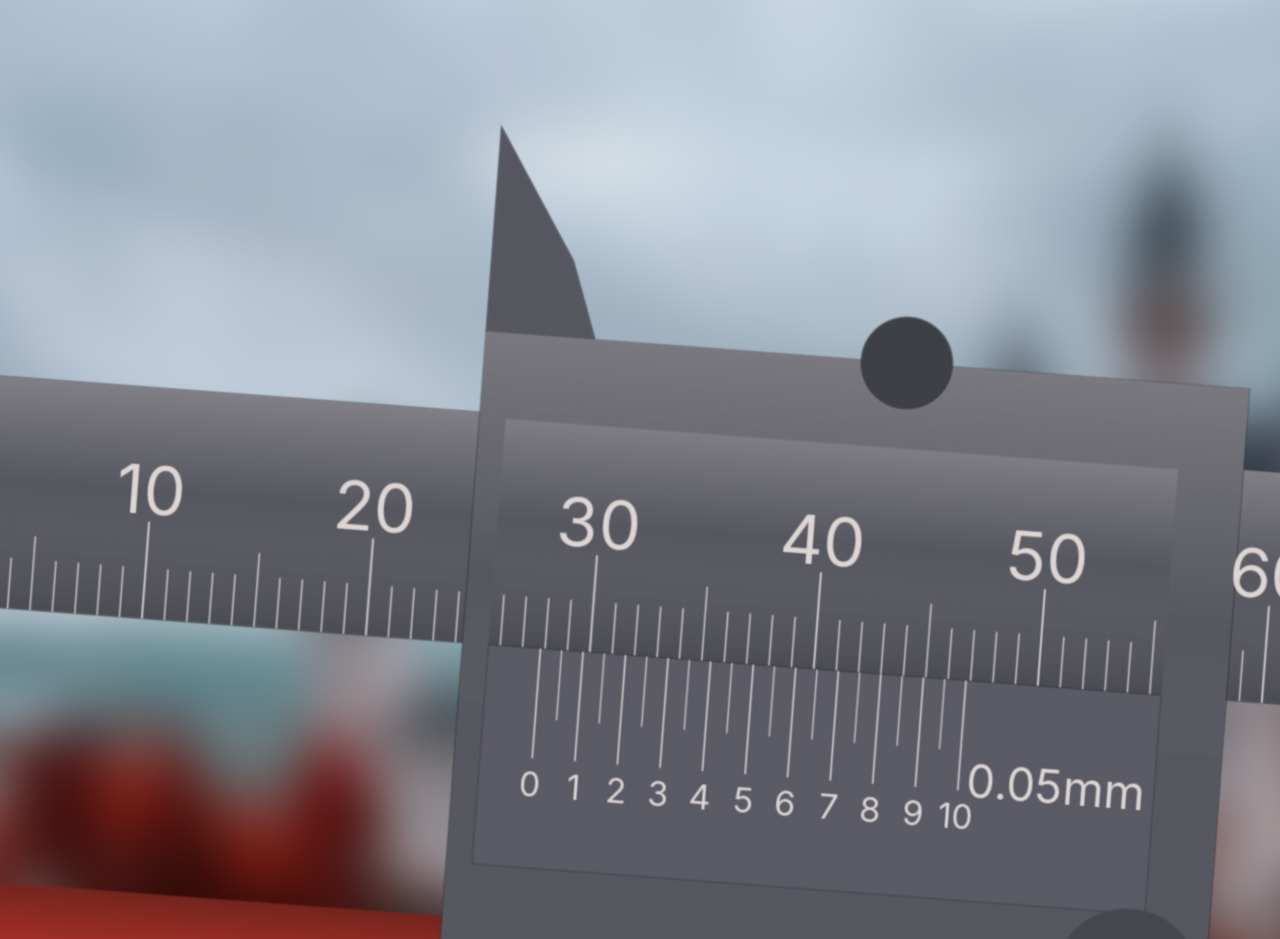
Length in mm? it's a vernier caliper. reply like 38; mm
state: 27.8; mm
